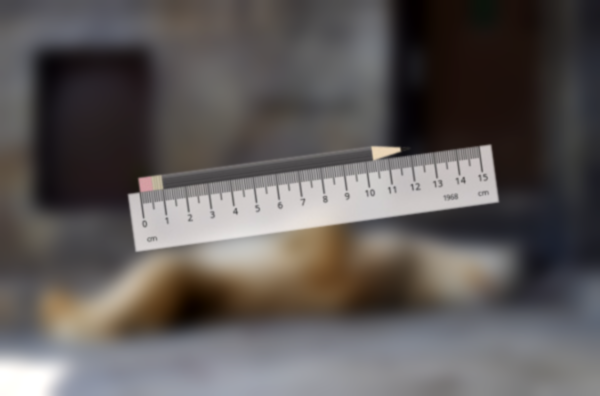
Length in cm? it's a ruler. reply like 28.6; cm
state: 12; cm
